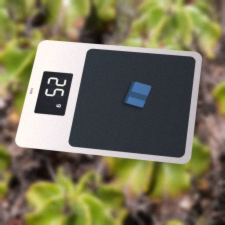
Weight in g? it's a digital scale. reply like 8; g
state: 25; g
